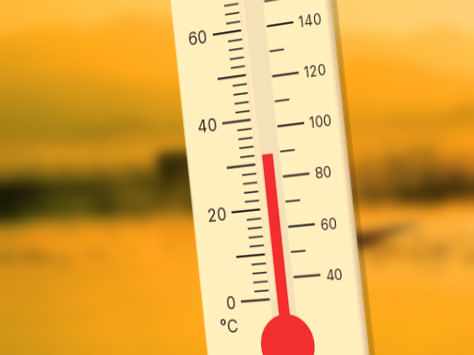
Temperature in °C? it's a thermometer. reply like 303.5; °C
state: 32; °C
